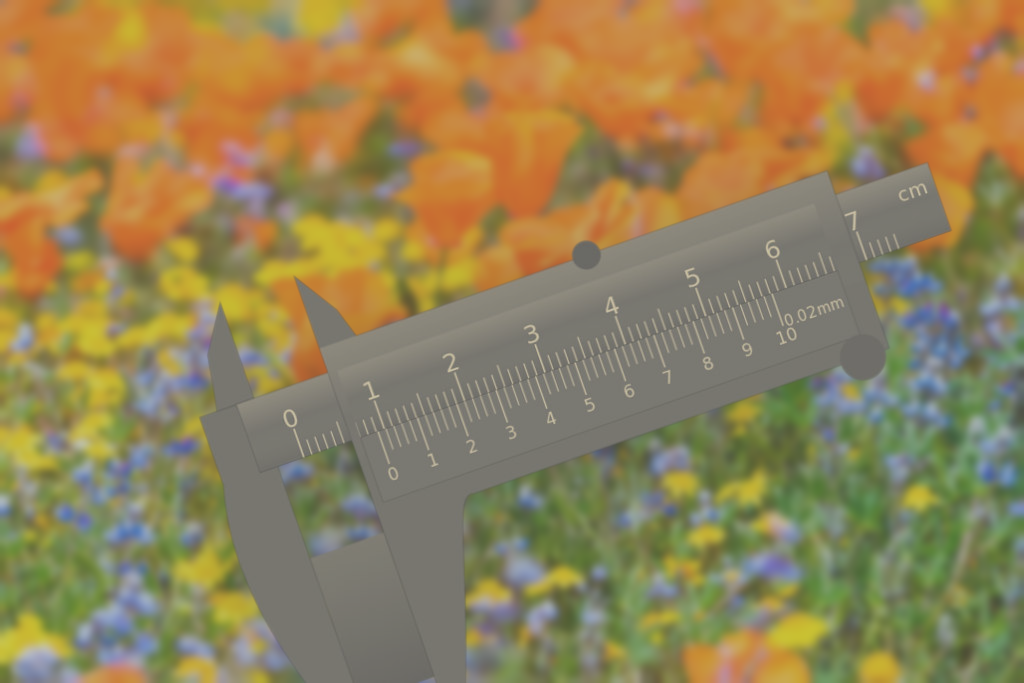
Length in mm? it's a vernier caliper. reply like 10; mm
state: 9.2; mm
